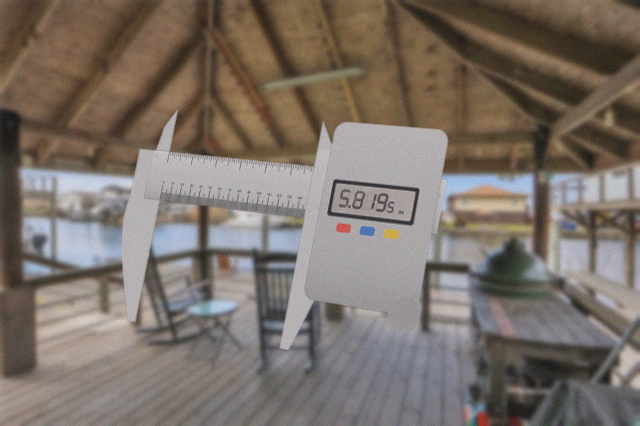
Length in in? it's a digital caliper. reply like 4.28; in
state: 5.8195; in
